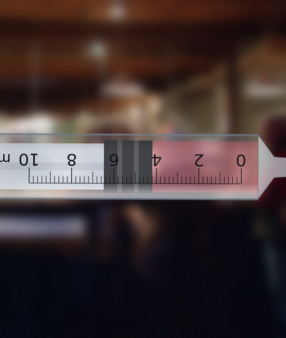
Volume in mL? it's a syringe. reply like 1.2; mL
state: 4.2; mL
